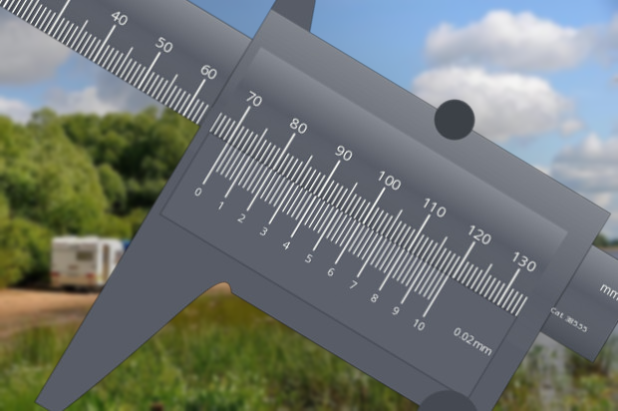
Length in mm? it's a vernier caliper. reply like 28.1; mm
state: 70.0; mm
